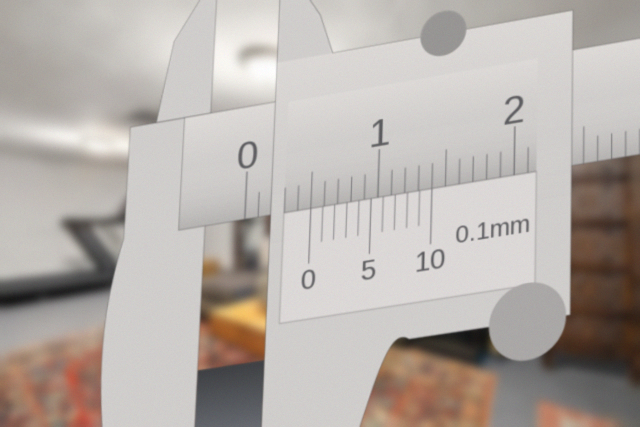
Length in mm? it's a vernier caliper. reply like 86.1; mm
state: 5.0; mm
